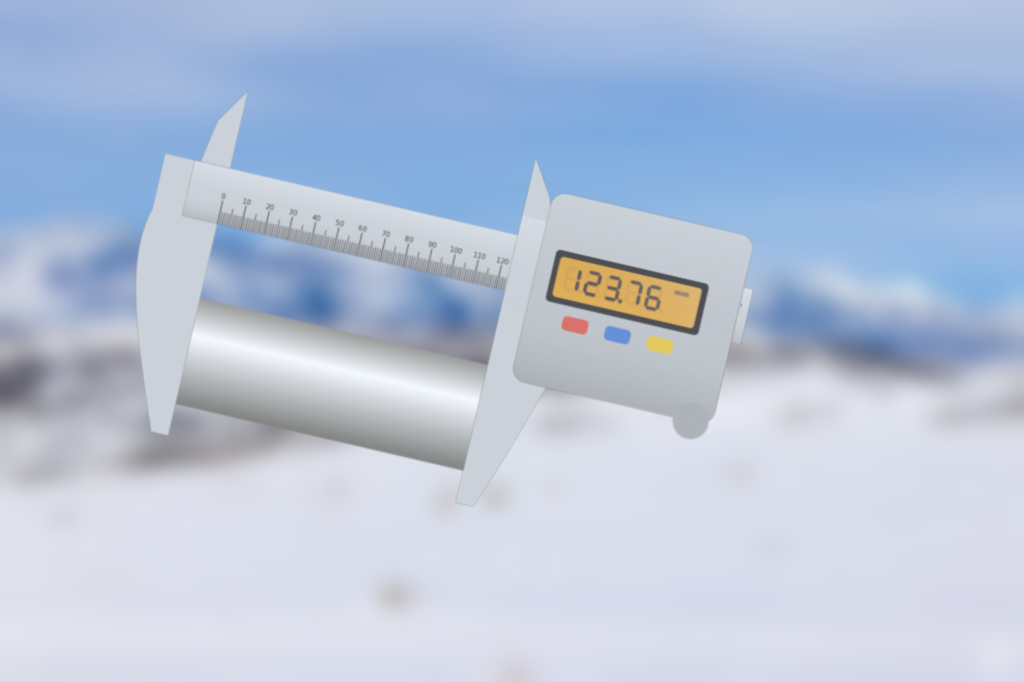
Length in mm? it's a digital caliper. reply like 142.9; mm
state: 123.76; mm
